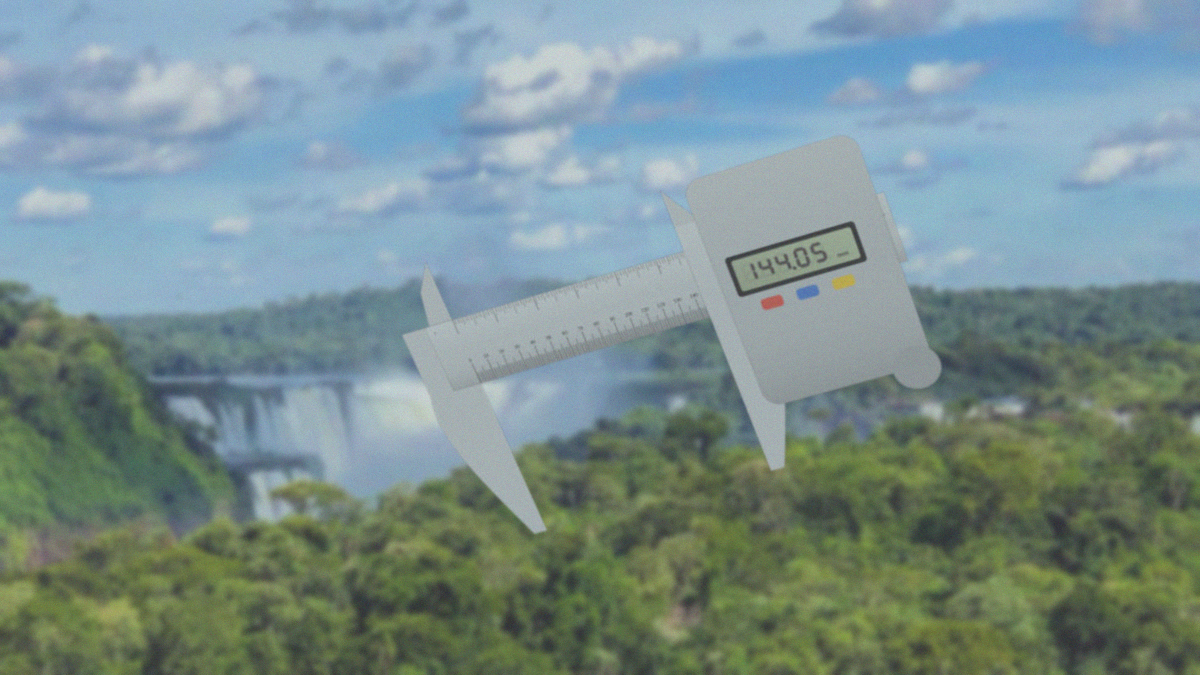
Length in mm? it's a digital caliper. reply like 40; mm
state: 144.05; mm
